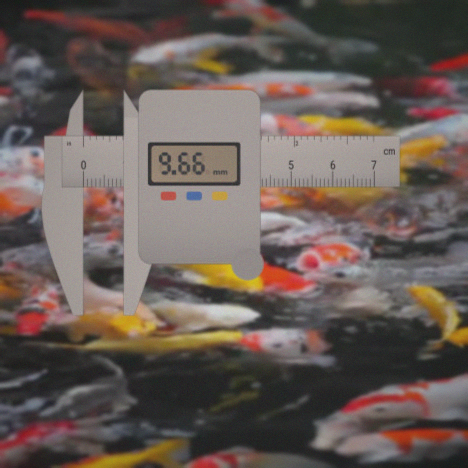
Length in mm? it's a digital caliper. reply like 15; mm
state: 9.66; mm
